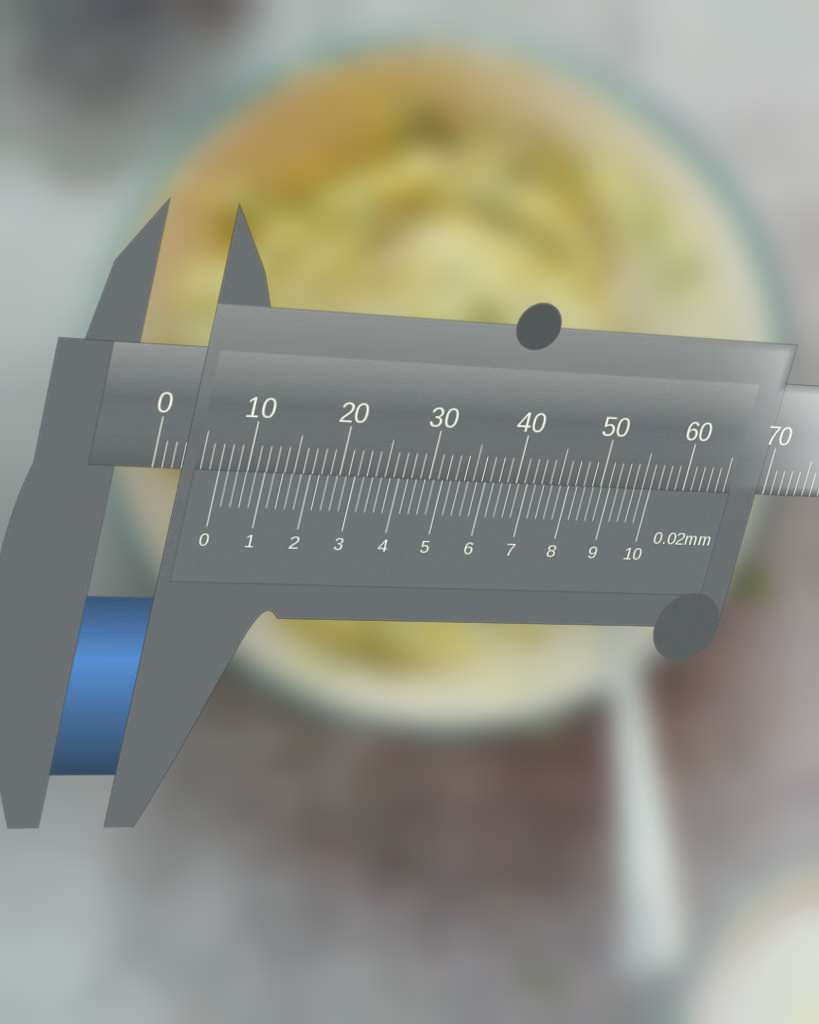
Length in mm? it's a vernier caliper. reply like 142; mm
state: 7.0; mm
